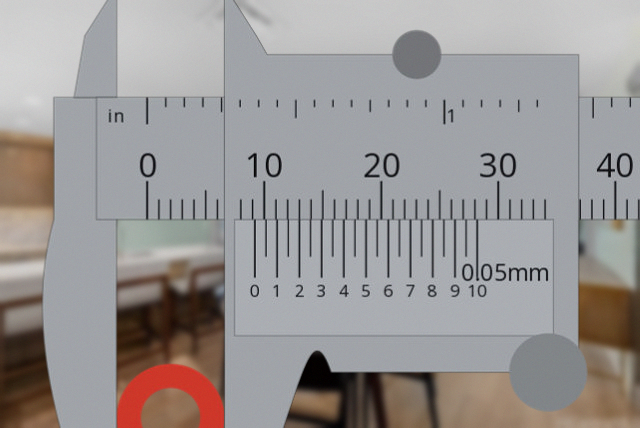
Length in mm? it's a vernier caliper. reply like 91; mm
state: 9.2; mm
